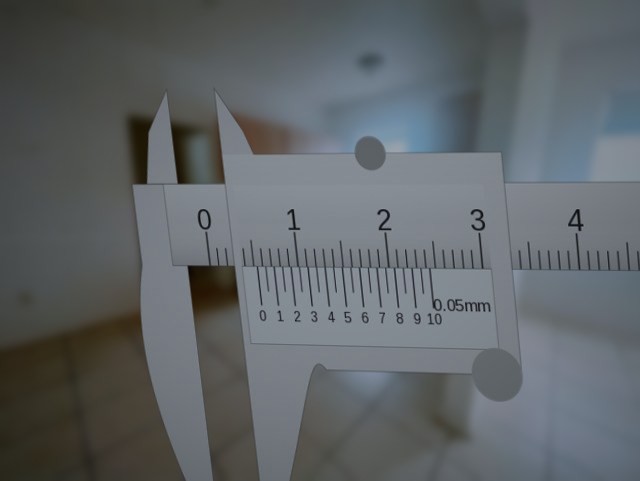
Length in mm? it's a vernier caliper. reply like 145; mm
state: 5.4; mm
